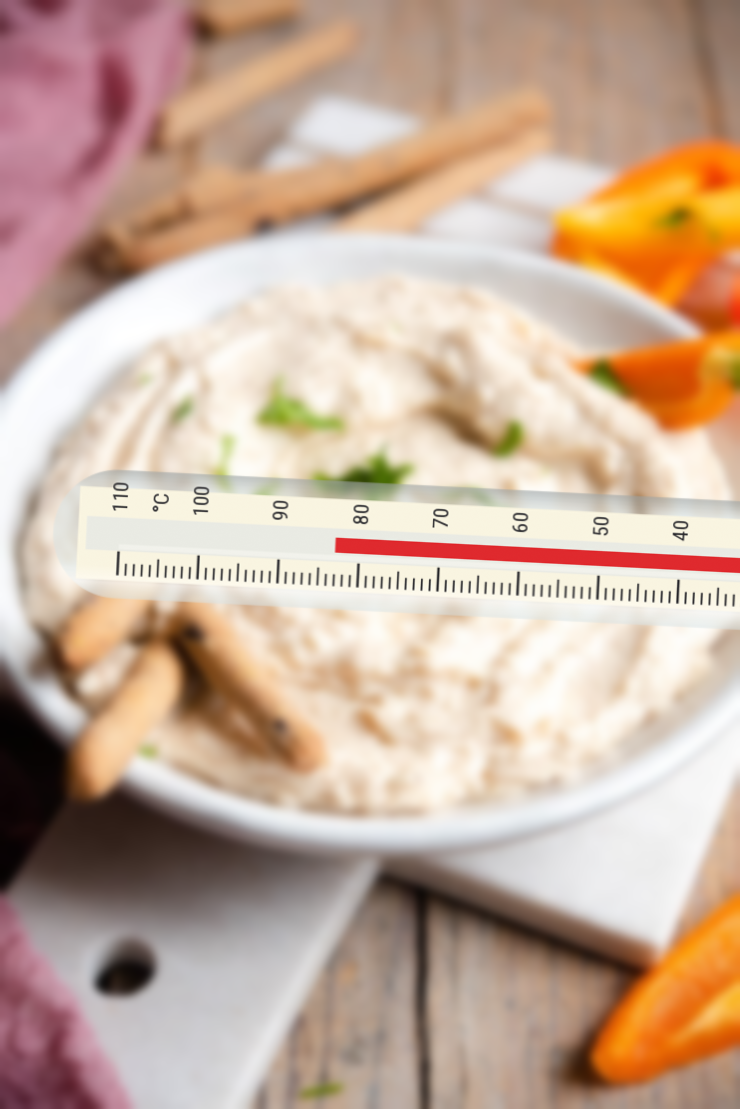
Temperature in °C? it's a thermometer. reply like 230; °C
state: 83; °C
